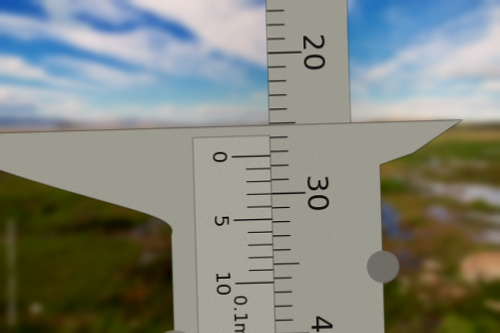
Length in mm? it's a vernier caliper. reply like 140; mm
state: 27.3; mm
